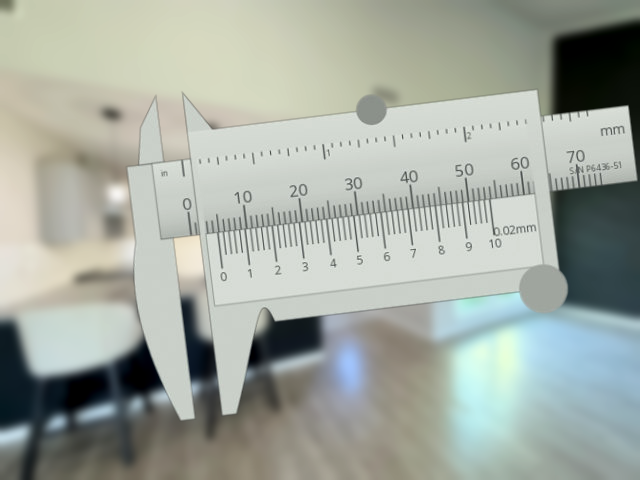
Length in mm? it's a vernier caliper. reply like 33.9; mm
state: 4.8; mm
